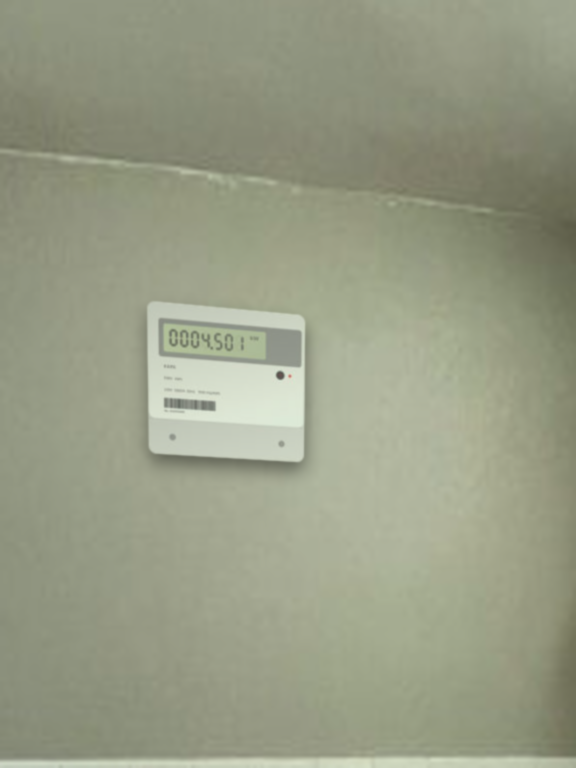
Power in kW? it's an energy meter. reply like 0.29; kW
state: 4.501; kW
